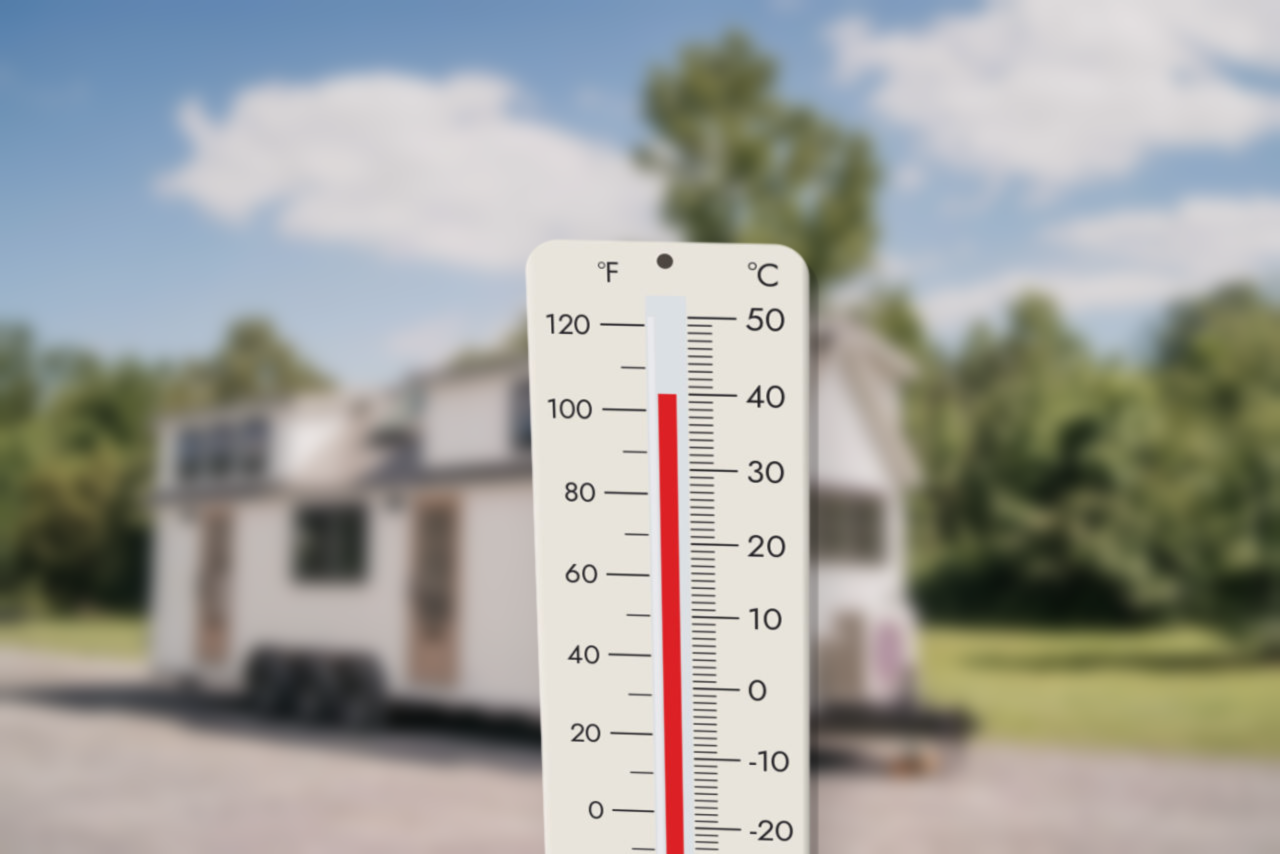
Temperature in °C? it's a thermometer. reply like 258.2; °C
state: 40; °C
